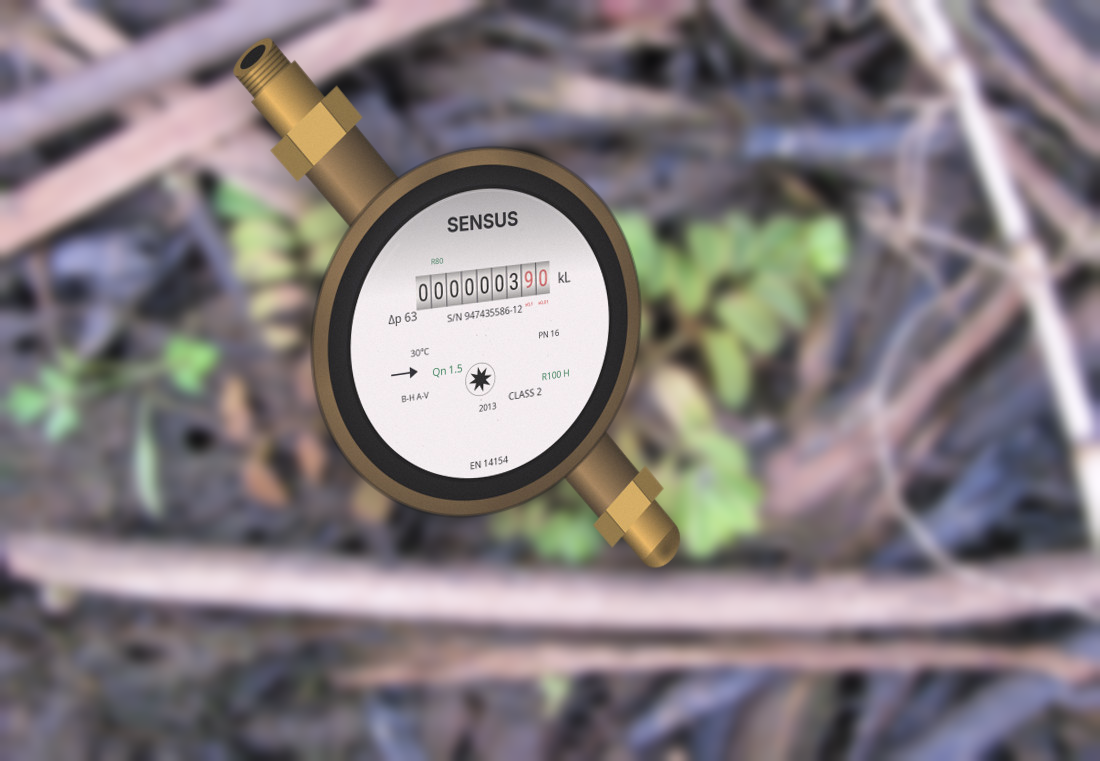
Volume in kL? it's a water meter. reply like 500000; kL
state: 3.90; kL
